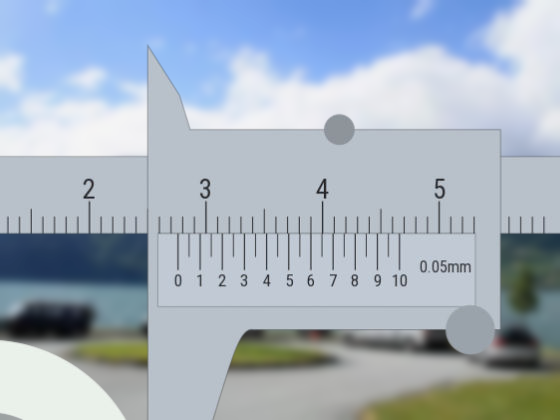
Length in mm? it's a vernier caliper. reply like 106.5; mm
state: 27.6; mm
